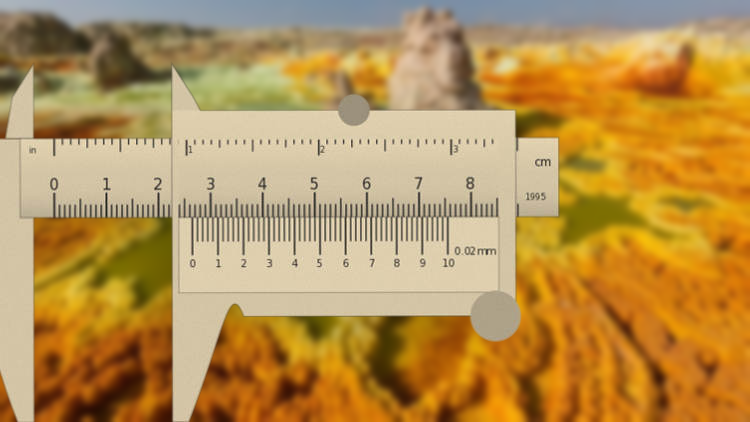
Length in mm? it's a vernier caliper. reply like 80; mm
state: 26.5; mm
